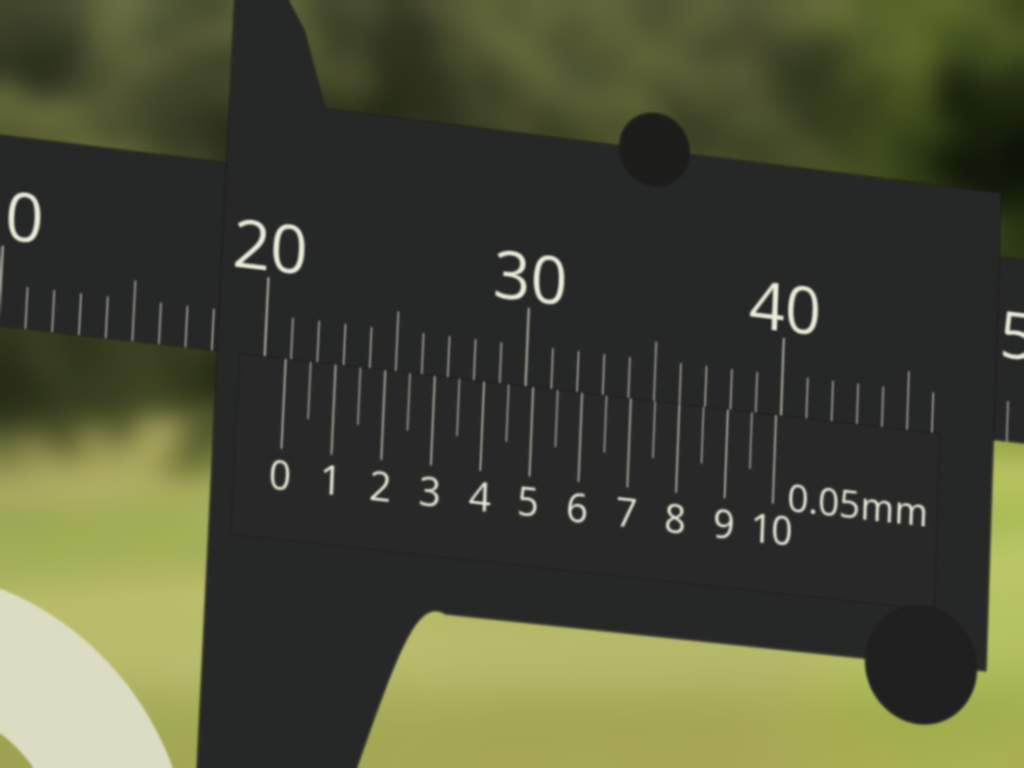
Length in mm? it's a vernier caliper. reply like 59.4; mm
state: 20.8; mm
